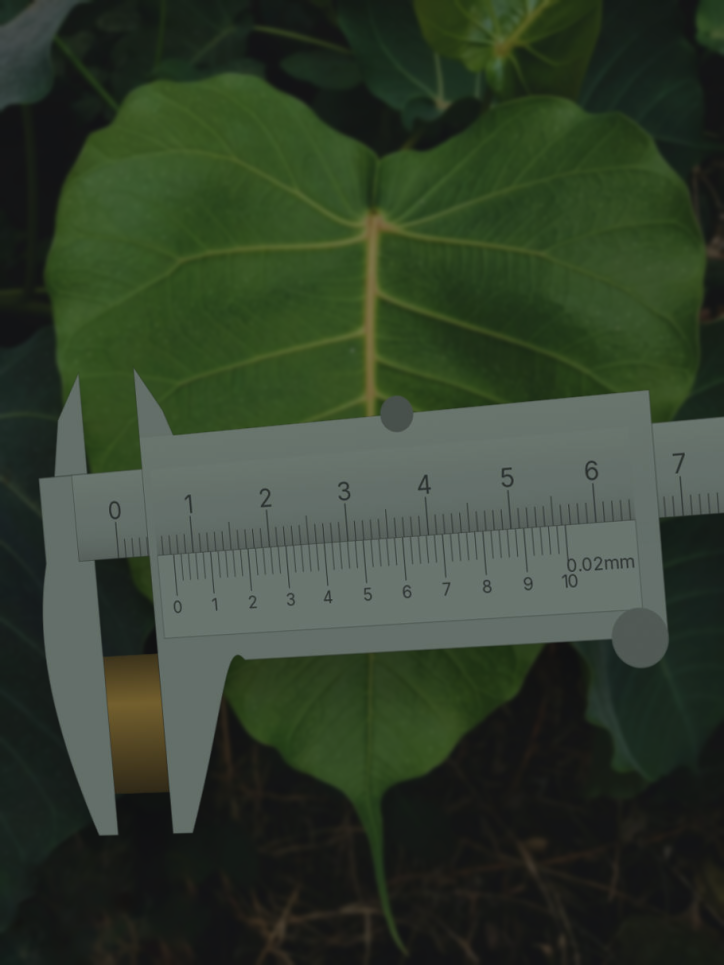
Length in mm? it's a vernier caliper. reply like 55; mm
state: 7.4; mm
